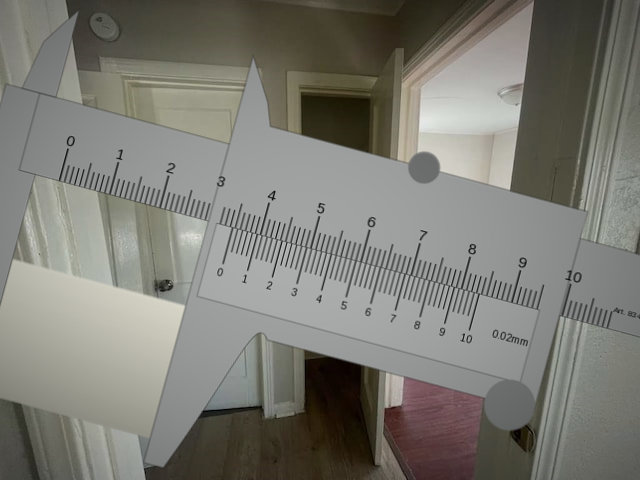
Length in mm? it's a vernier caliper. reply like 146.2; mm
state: 34.5; mm
